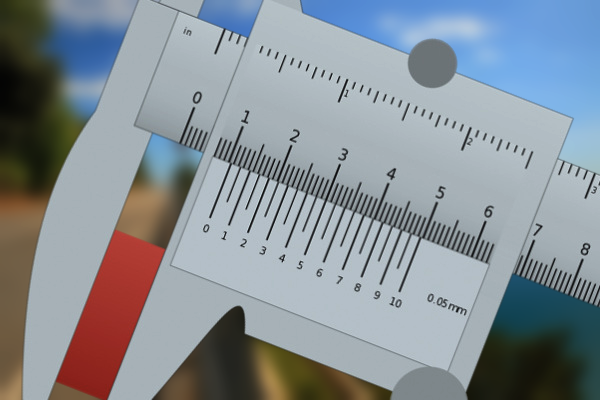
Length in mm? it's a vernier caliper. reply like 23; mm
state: 10.5; mm
